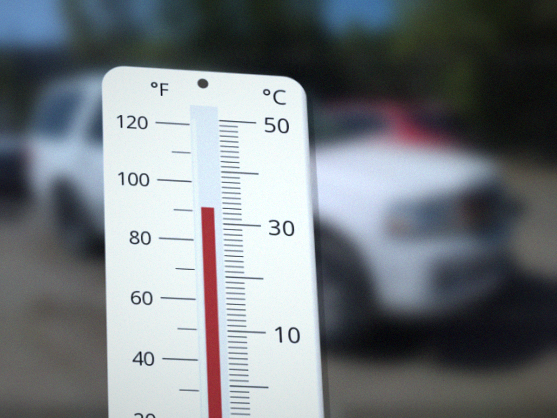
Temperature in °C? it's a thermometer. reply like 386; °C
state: 33; °C
